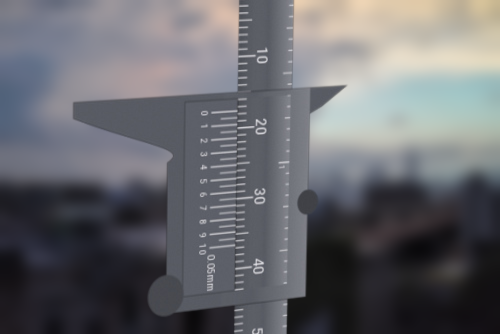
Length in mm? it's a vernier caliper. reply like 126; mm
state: 17.6; mm
